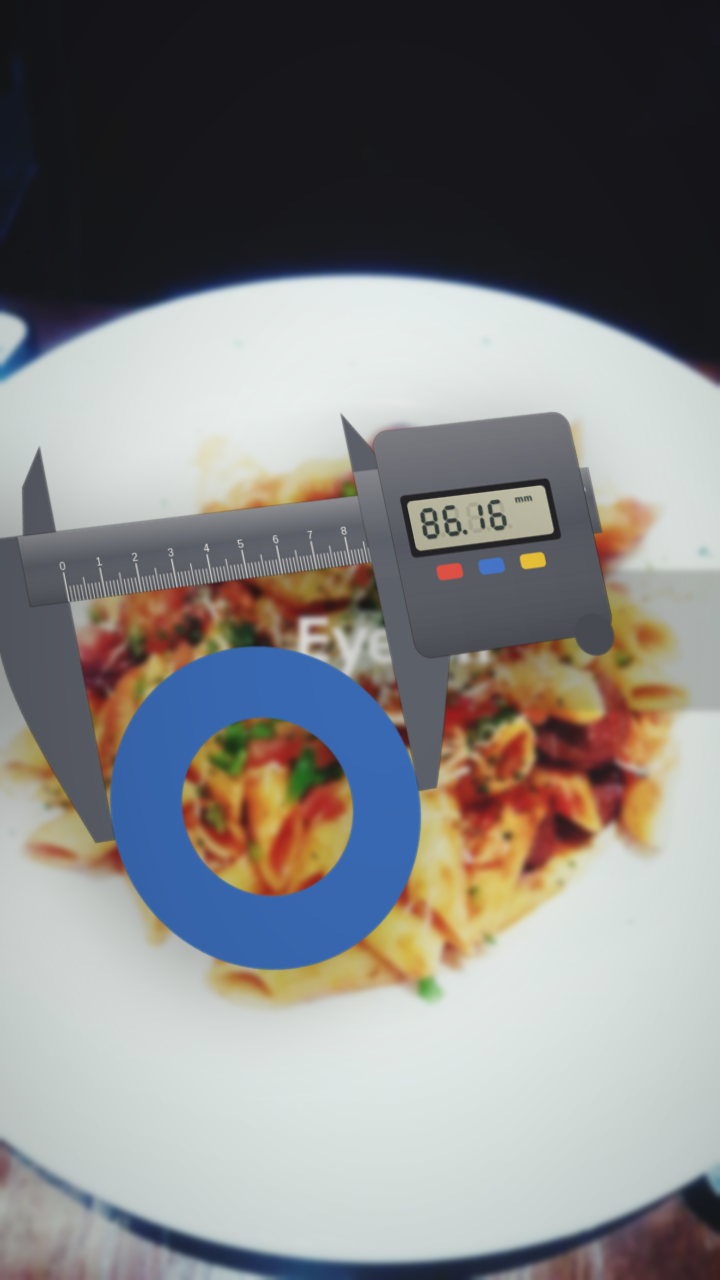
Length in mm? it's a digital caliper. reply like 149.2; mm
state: 86.16; mm
